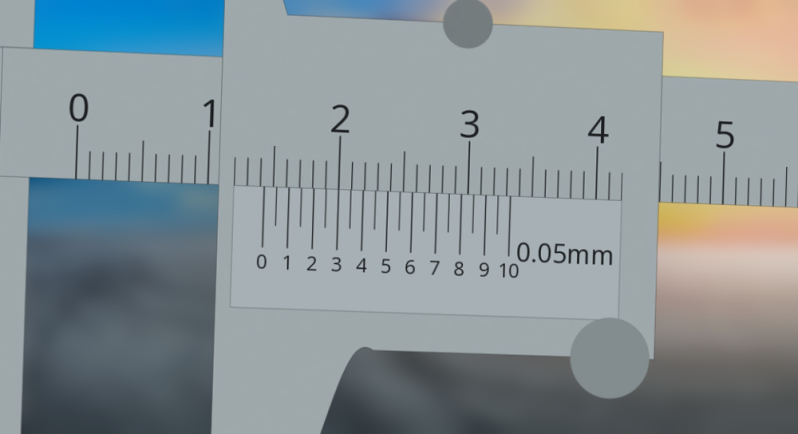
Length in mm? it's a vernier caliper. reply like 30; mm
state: 14.3; mm
